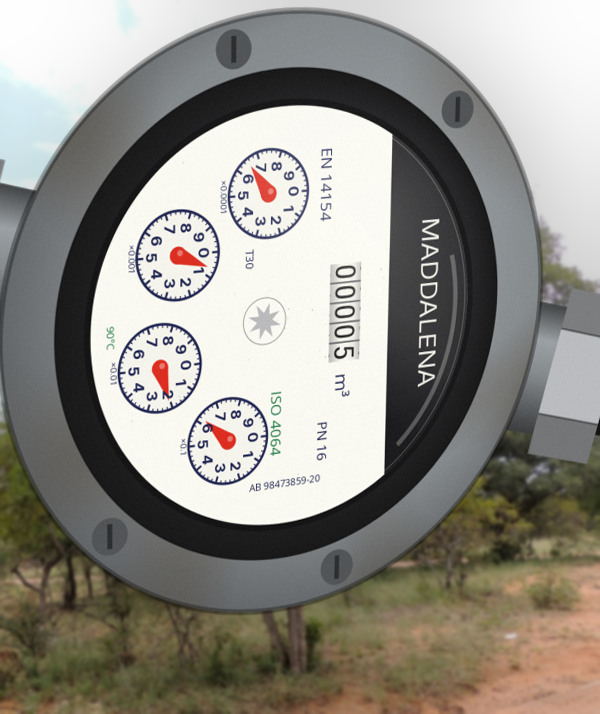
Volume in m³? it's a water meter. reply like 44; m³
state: 5.6206; m³
